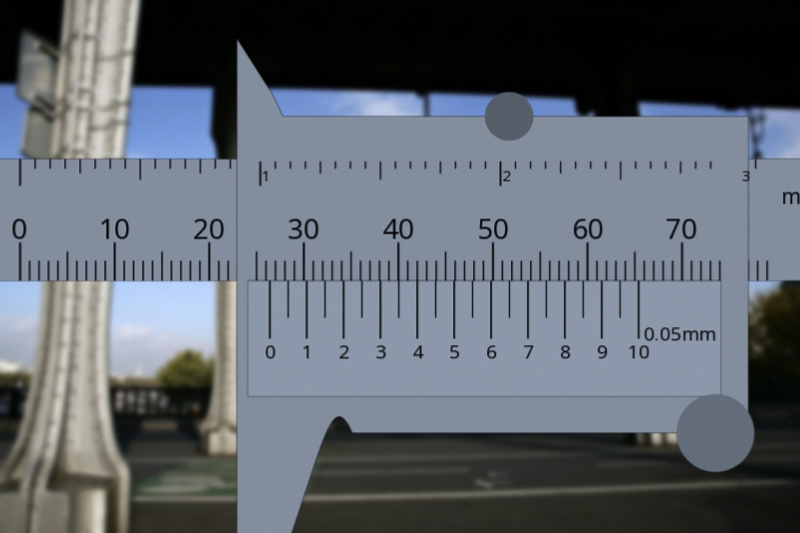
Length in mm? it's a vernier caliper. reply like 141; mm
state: 26.4; mm
